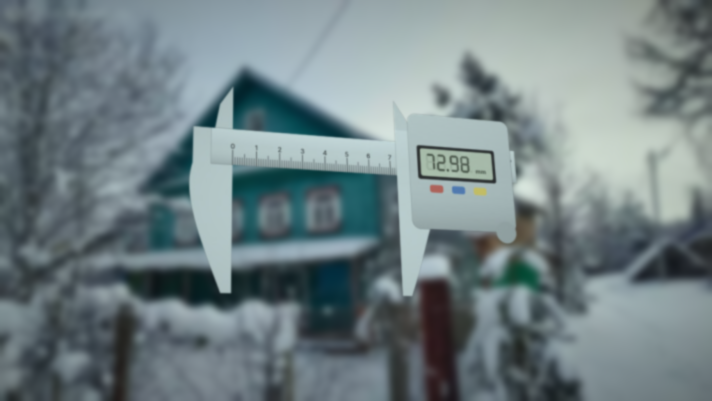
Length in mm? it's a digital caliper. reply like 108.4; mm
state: 72.98; mm
